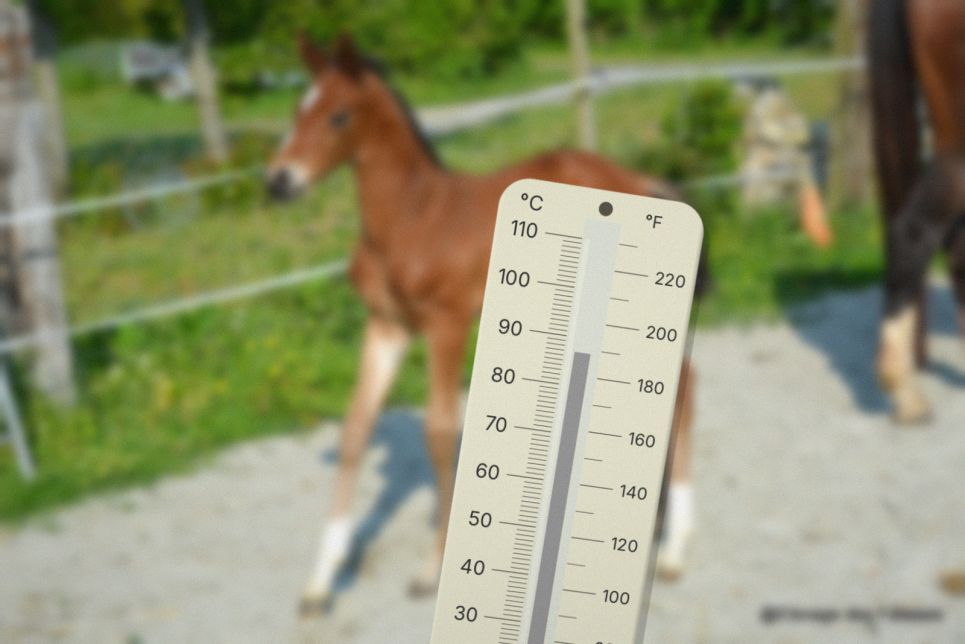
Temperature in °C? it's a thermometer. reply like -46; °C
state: 87; °C
